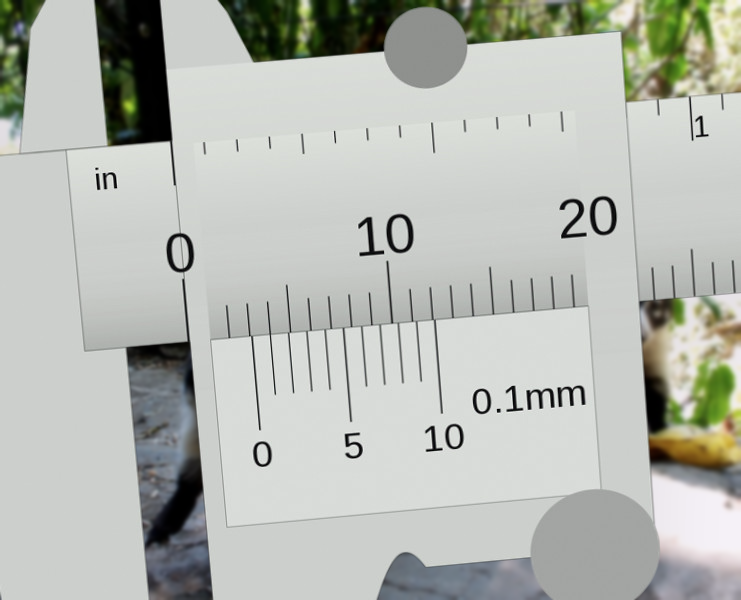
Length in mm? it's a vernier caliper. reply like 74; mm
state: 3.1; mm
